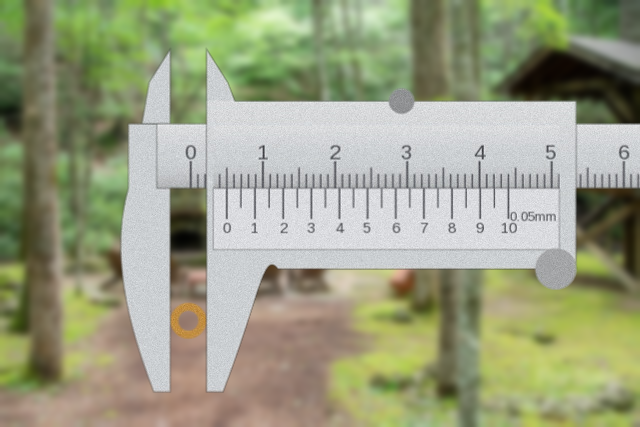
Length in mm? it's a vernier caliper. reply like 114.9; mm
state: 5.0; mm
